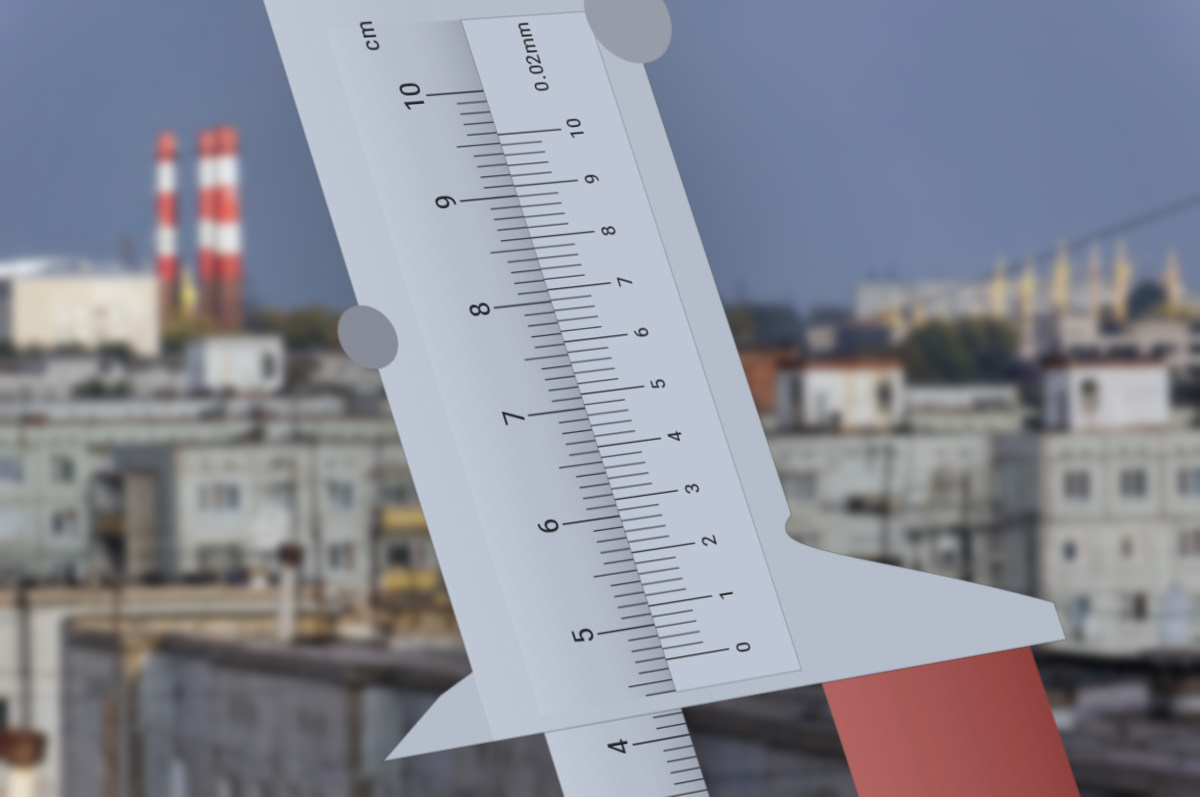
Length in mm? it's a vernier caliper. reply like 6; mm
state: 46.8; mm
